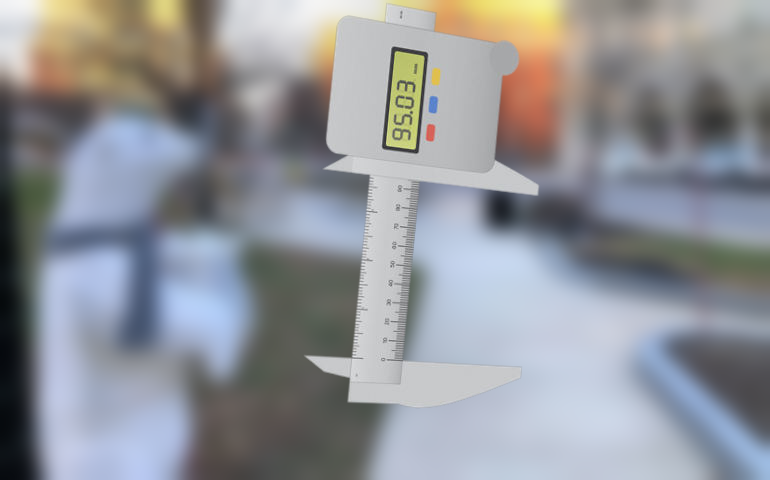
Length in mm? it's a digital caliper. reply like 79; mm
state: 95.03; mm
